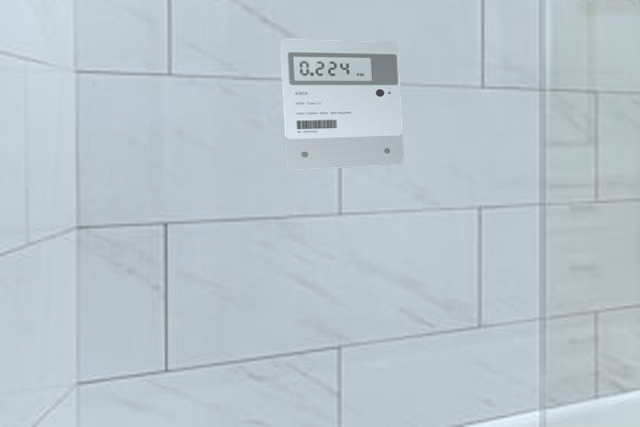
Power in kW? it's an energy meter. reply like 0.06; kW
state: 0.224; kW
